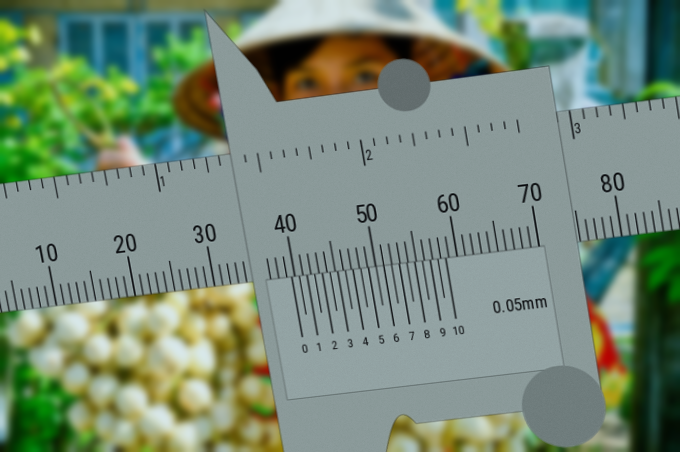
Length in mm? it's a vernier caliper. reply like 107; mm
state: 39.6; mm
